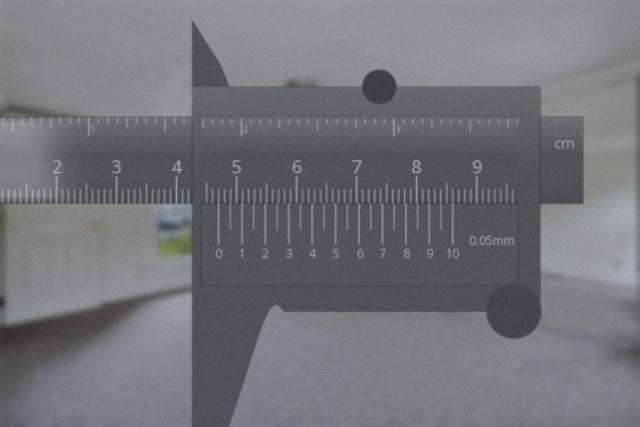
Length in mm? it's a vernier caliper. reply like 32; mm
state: 47.0; mm
